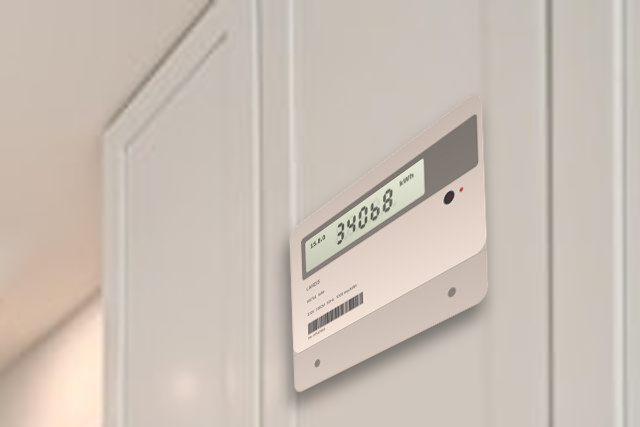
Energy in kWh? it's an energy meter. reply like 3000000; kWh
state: 34068; kWh
